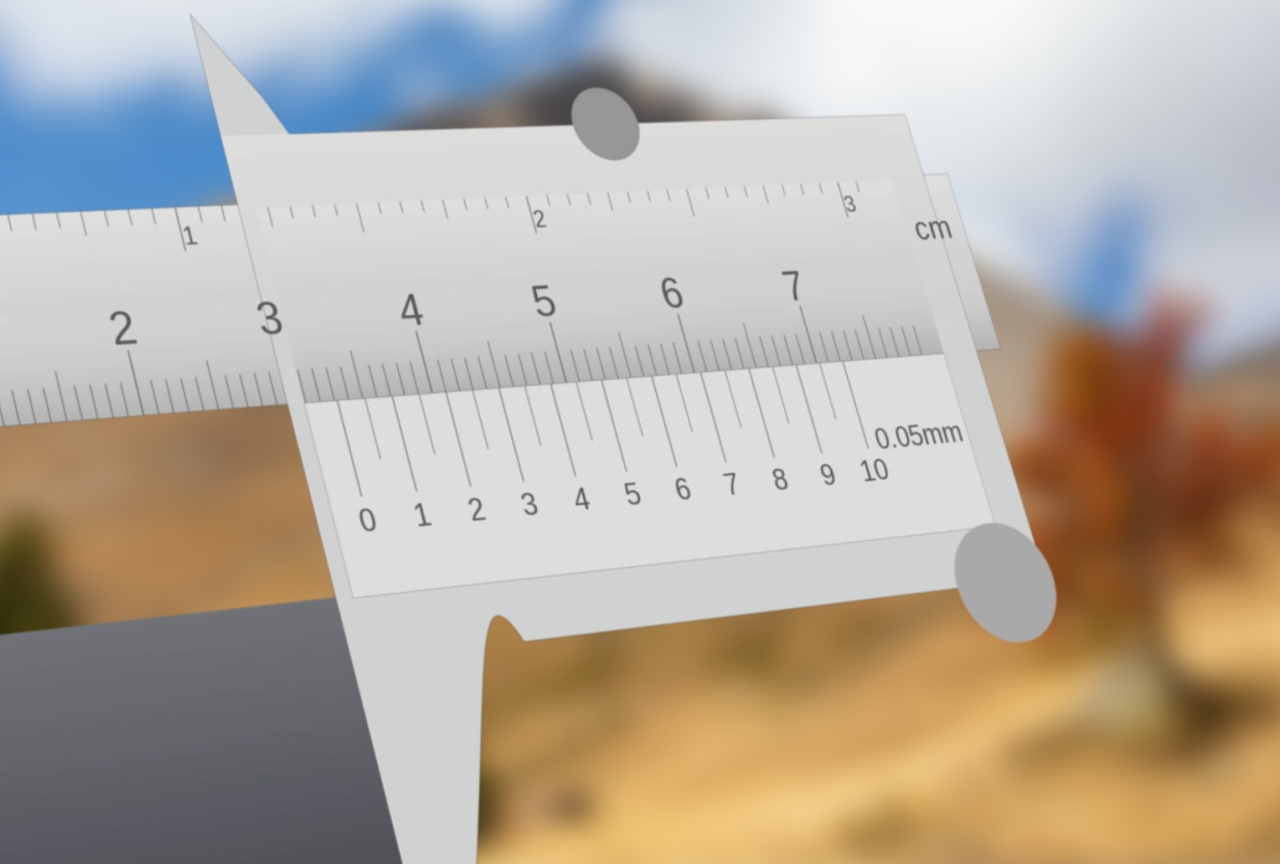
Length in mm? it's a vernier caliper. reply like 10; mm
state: 33.2; mm
